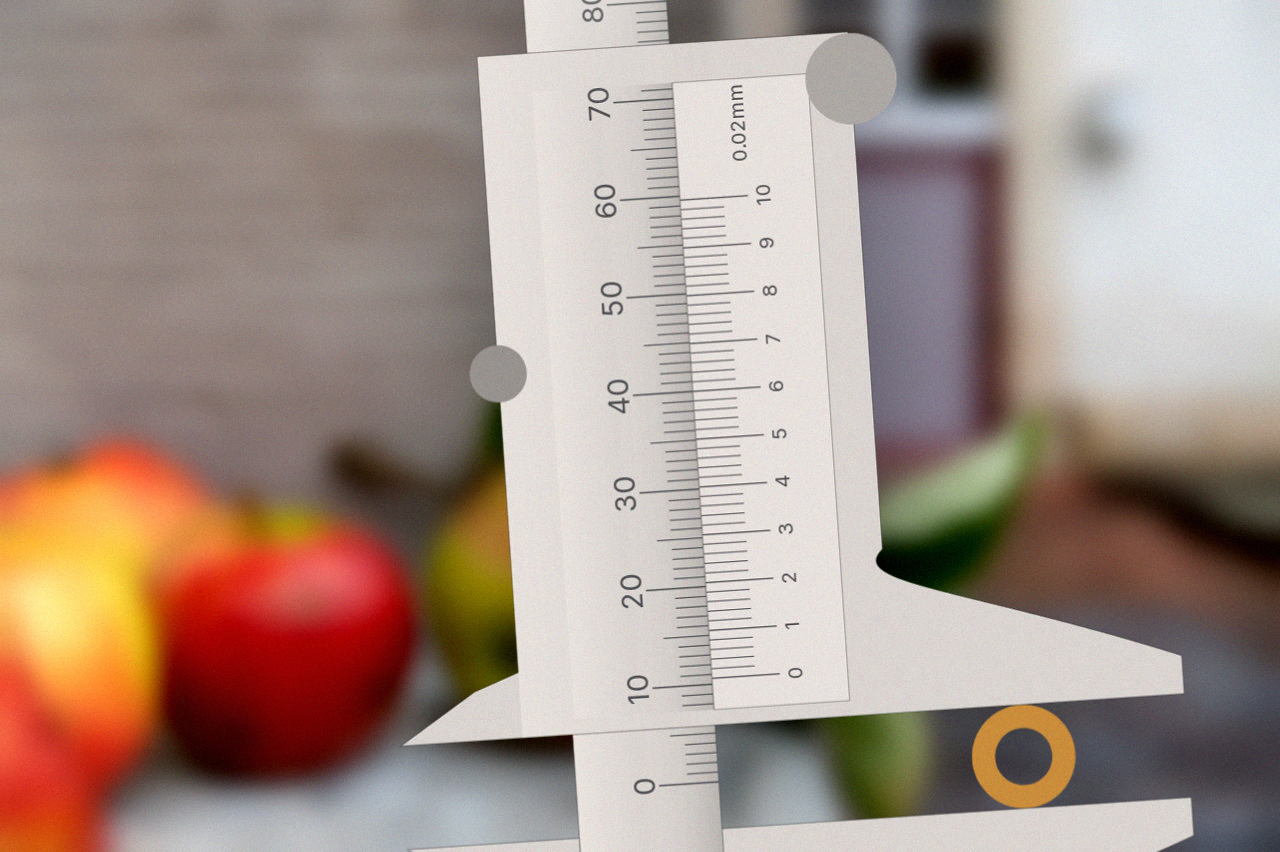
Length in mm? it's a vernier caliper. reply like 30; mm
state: 10.6; mm
